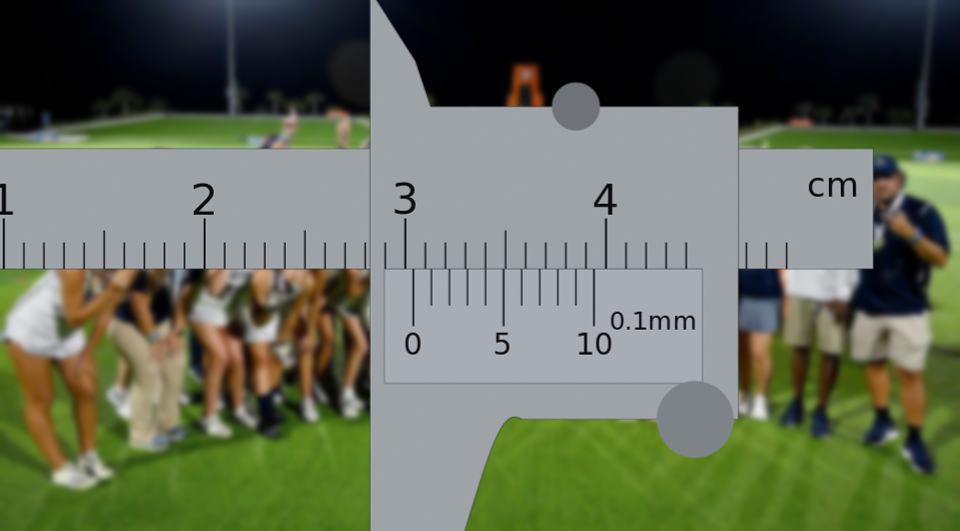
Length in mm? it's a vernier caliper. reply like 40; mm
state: 30.4; mm
